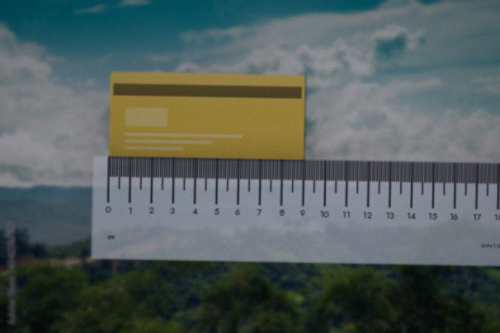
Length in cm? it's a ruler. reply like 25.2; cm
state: 9; cm
